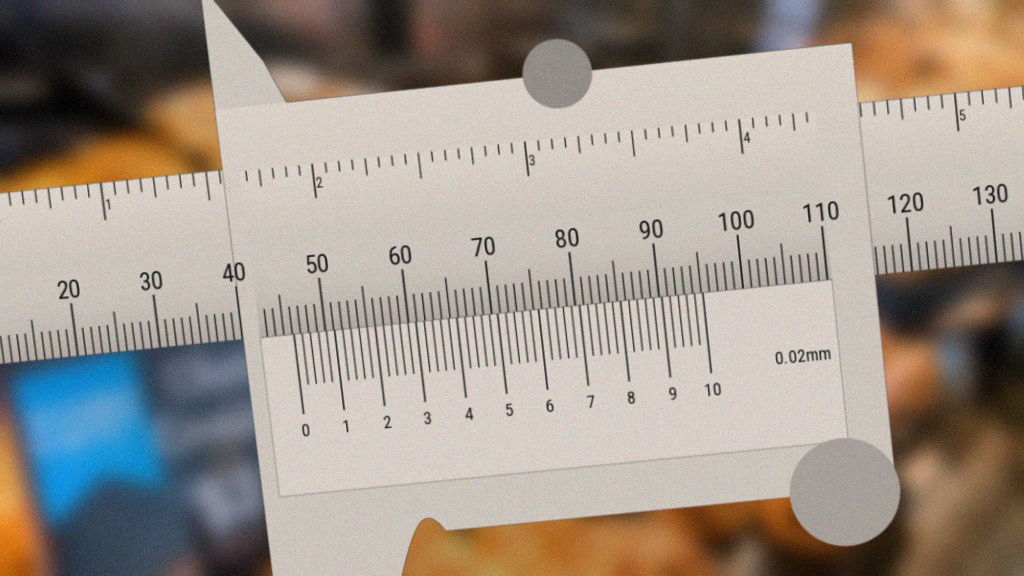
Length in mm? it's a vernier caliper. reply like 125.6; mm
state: 46.2; mm
